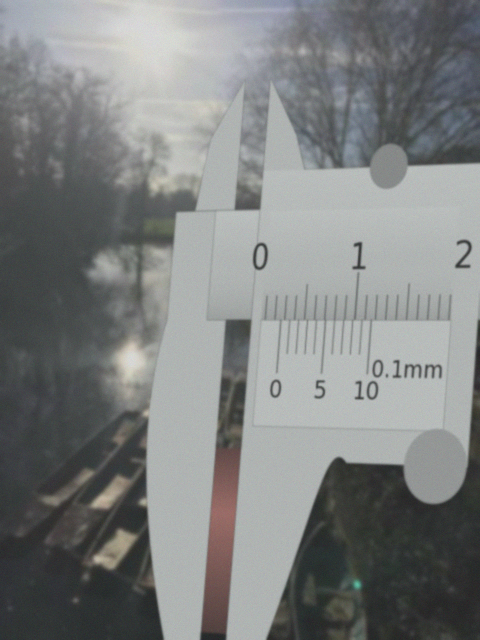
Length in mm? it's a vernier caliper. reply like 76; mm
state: 2.6; mm
